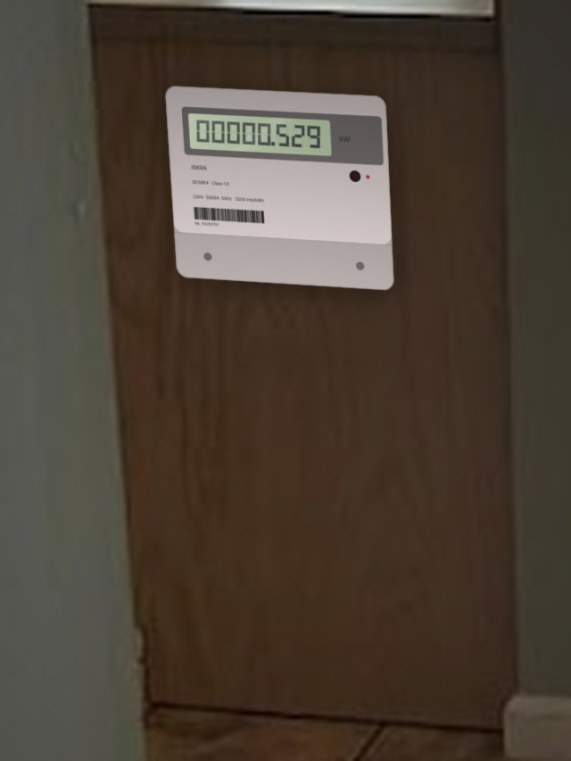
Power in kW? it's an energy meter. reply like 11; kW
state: 0.529; kW
